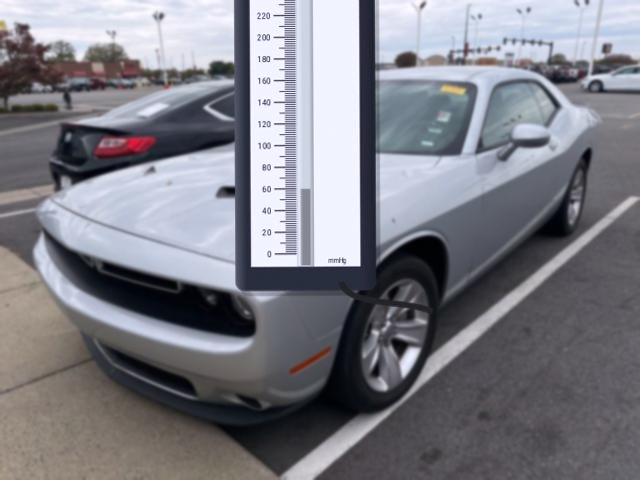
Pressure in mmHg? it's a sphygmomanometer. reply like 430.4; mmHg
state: 60; mmHg
